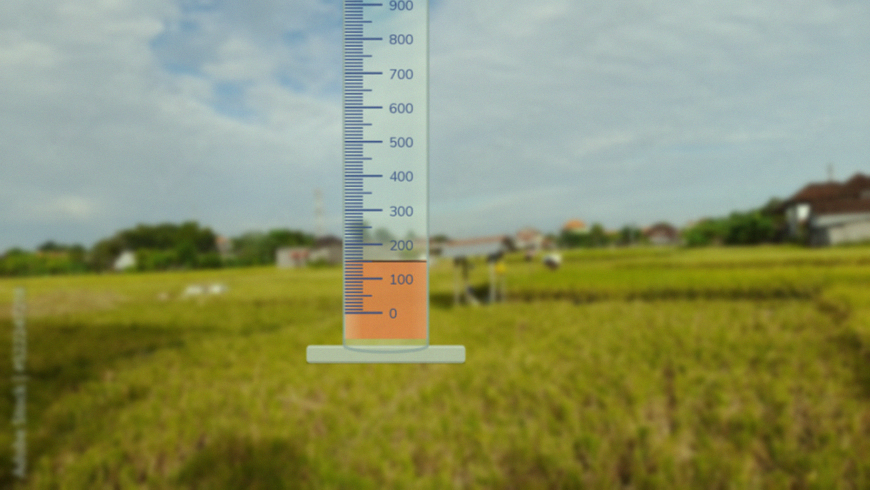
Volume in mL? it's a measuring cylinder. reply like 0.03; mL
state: 150; mL
